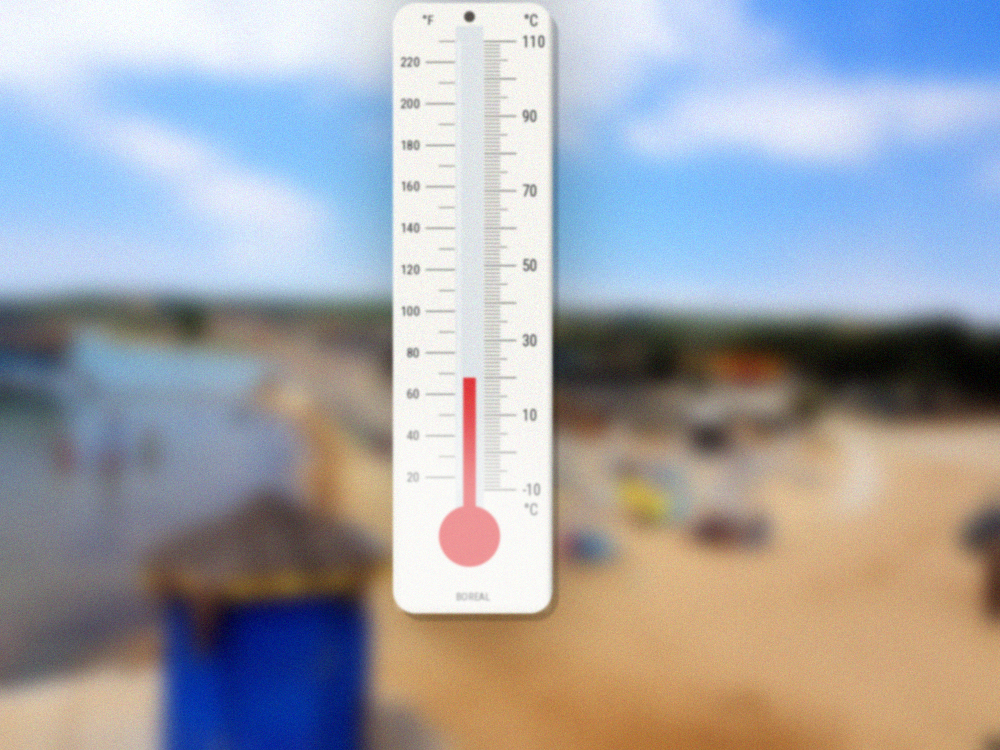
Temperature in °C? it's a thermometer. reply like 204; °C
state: 20; °C
